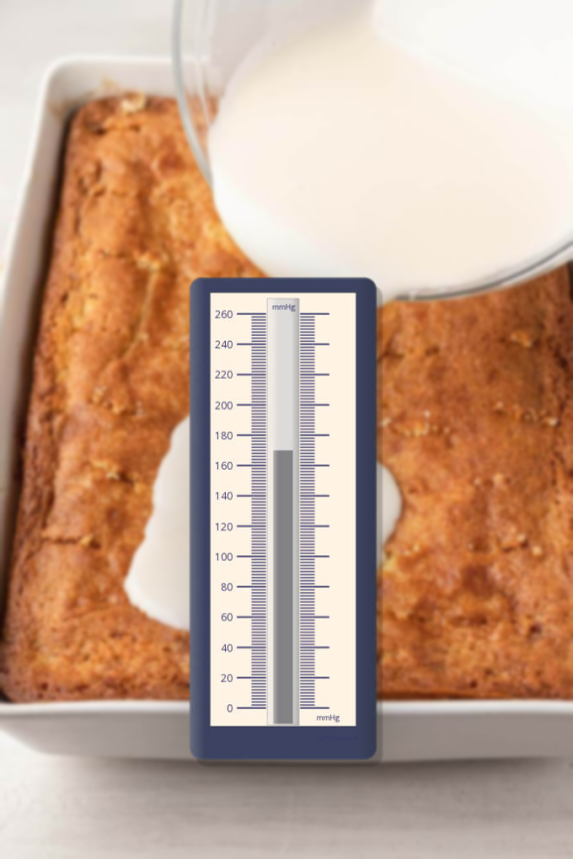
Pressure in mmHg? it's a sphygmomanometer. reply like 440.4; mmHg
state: 170; mmHg
